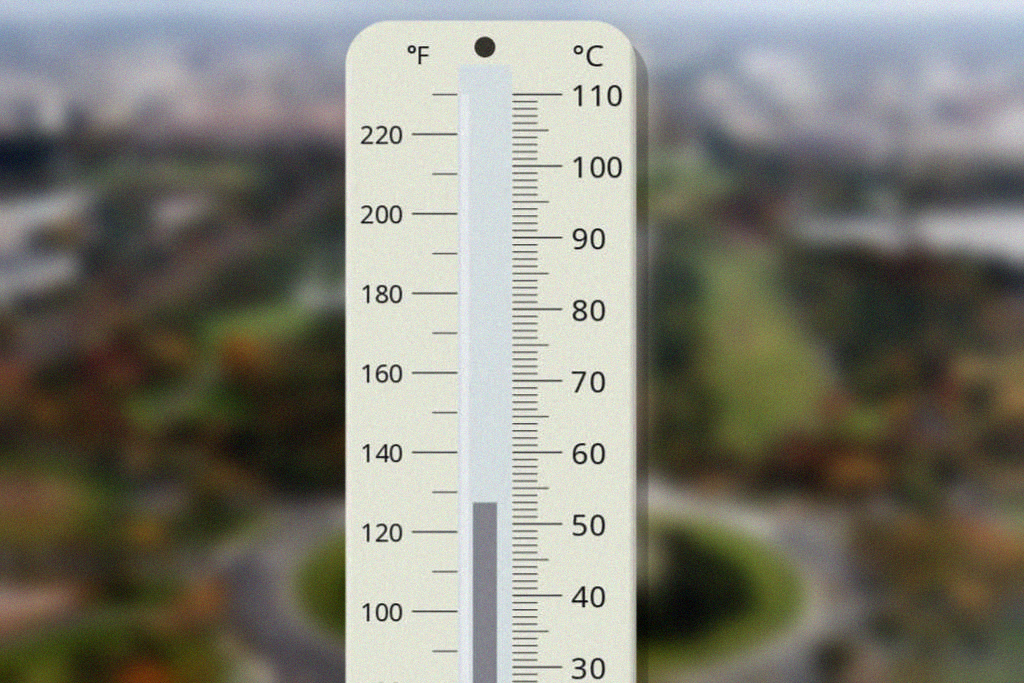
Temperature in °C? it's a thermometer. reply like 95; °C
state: 53; °C
